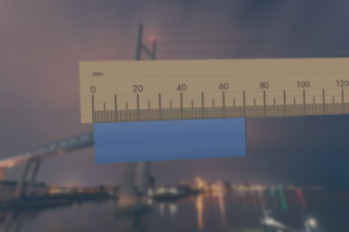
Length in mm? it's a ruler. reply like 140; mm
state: 70; mm
